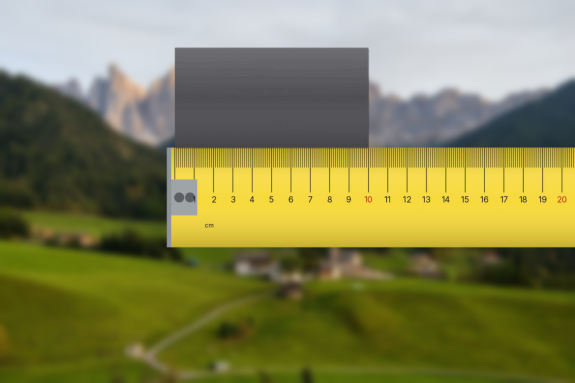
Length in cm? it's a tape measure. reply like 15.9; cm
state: 10; cm
